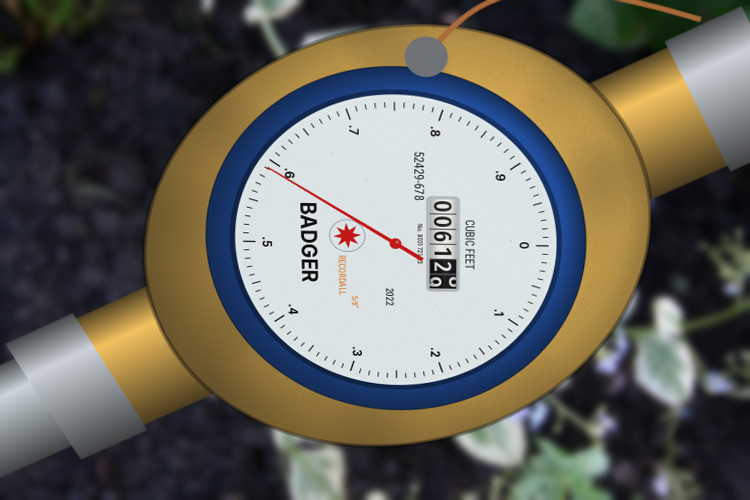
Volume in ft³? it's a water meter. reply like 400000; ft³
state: 6128.59; ft³
